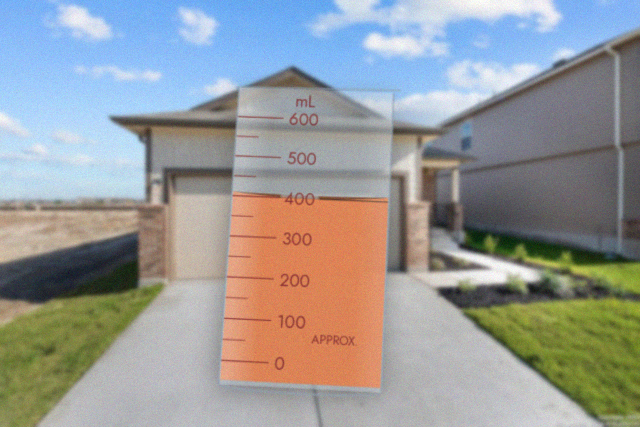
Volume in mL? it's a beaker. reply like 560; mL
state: 400; mL
